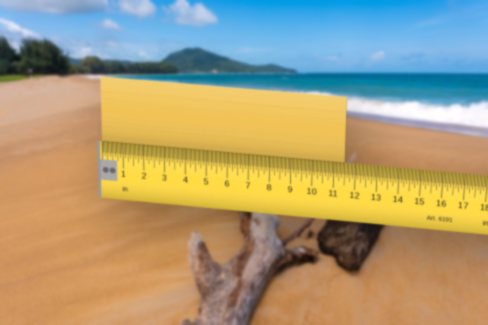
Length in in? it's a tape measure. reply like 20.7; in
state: 11.5; in
